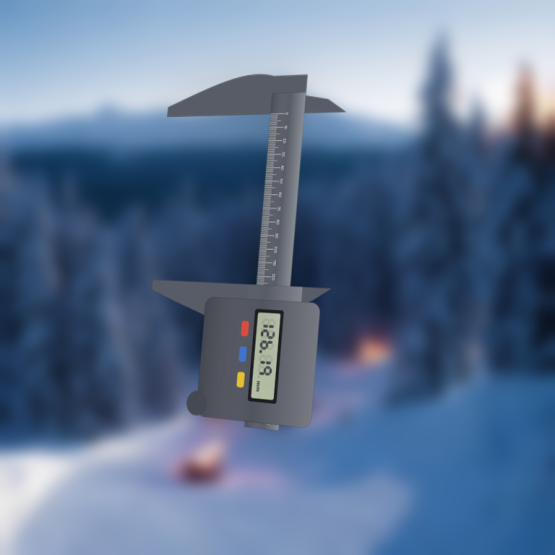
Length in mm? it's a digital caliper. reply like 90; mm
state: 126.19; mm
